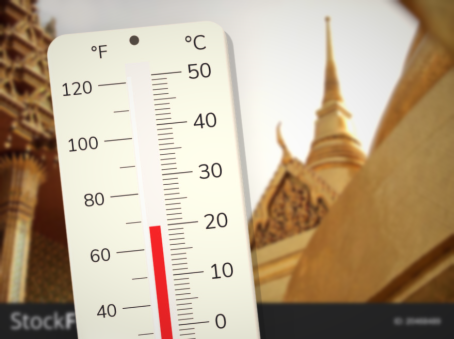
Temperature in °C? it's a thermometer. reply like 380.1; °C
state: 20; °C
